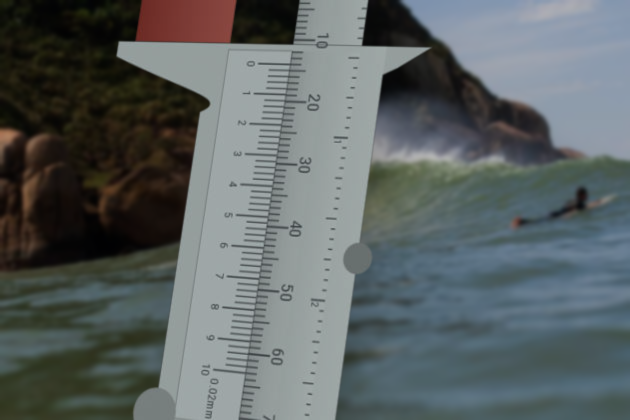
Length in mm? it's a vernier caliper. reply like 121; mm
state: 14.0; mm
